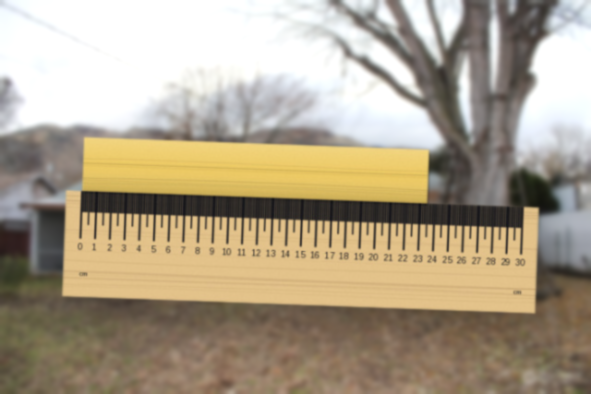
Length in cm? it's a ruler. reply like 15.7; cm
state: 23.5; cm
